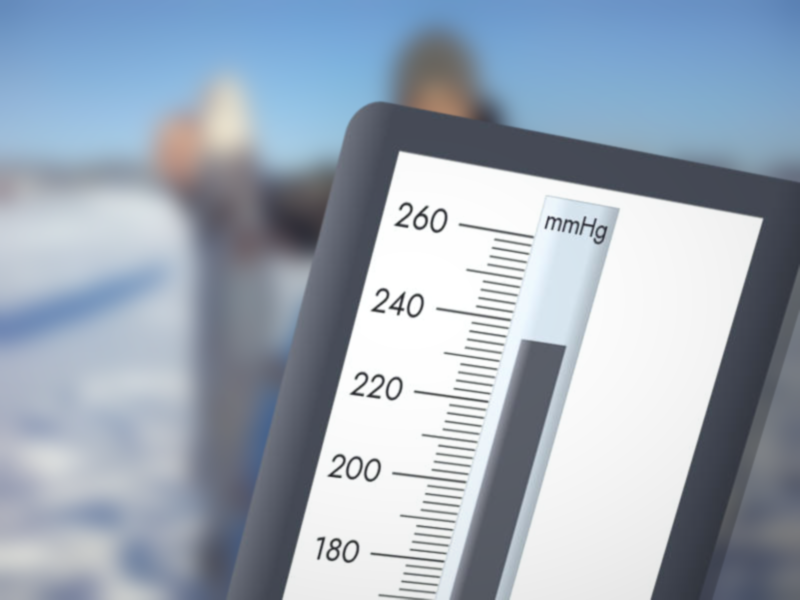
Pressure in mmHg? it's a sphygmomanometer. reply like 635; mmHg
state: 236; mmHg
